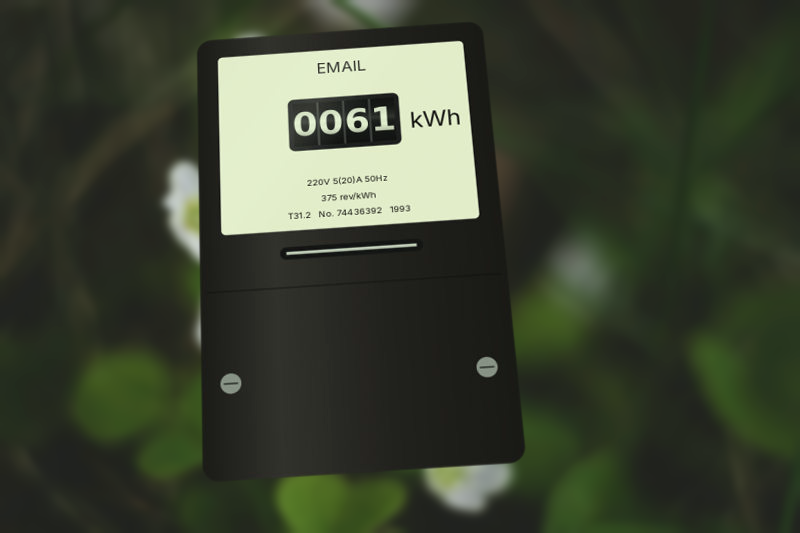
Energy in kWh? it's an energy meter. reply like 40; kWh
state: 61; kWh
